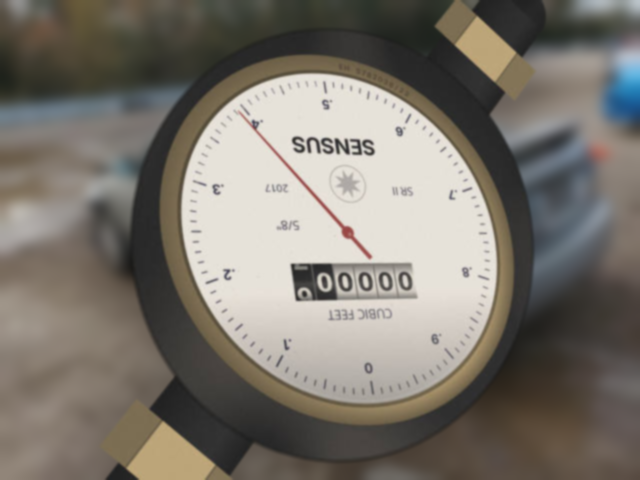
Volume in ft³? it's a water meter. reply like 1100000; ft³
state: 6.39; ft³
